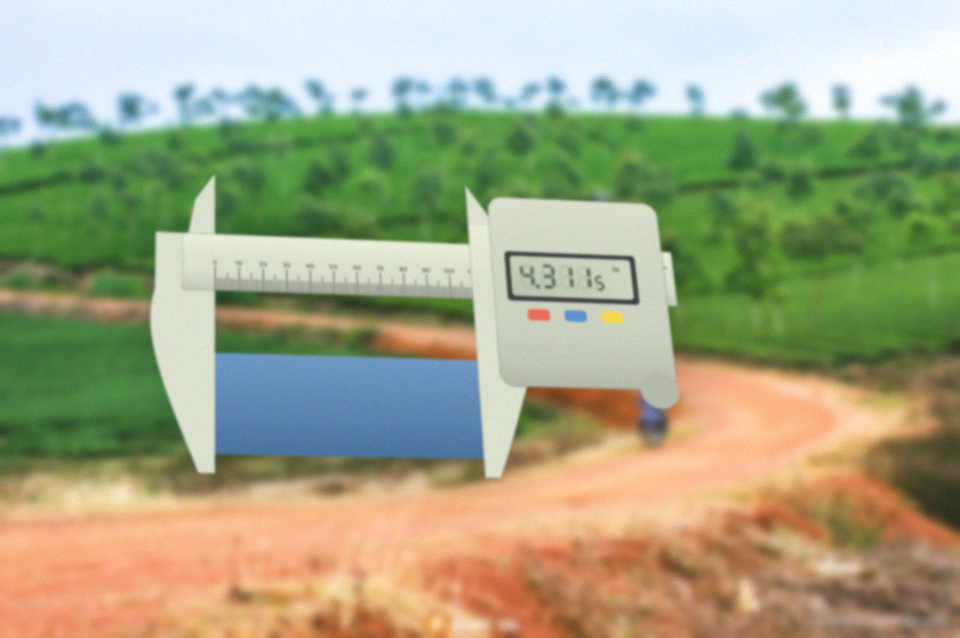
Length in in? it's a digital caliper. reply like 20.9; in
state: 4.3115; in
